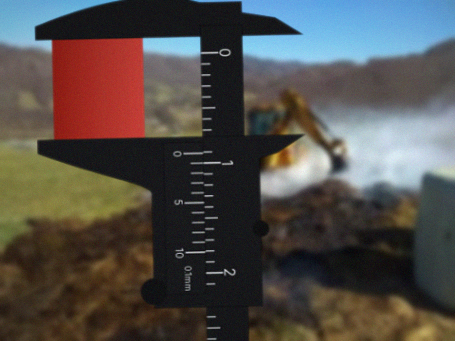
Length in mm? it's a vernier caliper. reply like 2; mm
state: 9.1; mm
